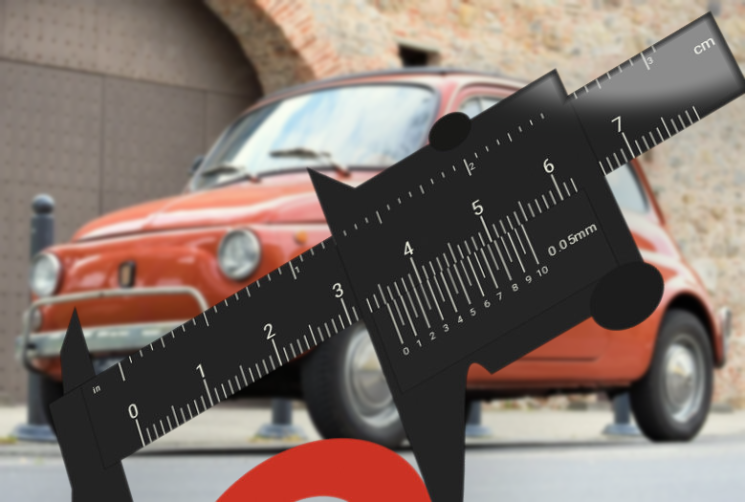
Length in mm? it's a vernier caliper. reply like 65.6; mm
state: 35.2; mm
